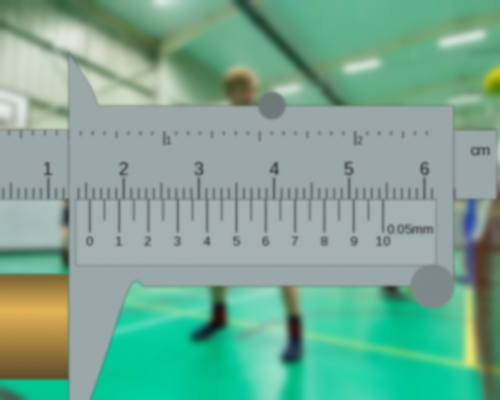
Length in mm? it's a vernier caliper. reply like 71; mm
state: 15.5; mm
